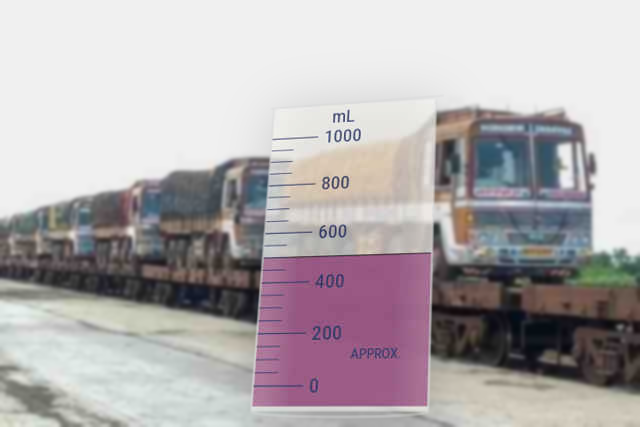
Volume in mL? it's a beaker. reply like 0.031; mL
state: 500; mL
